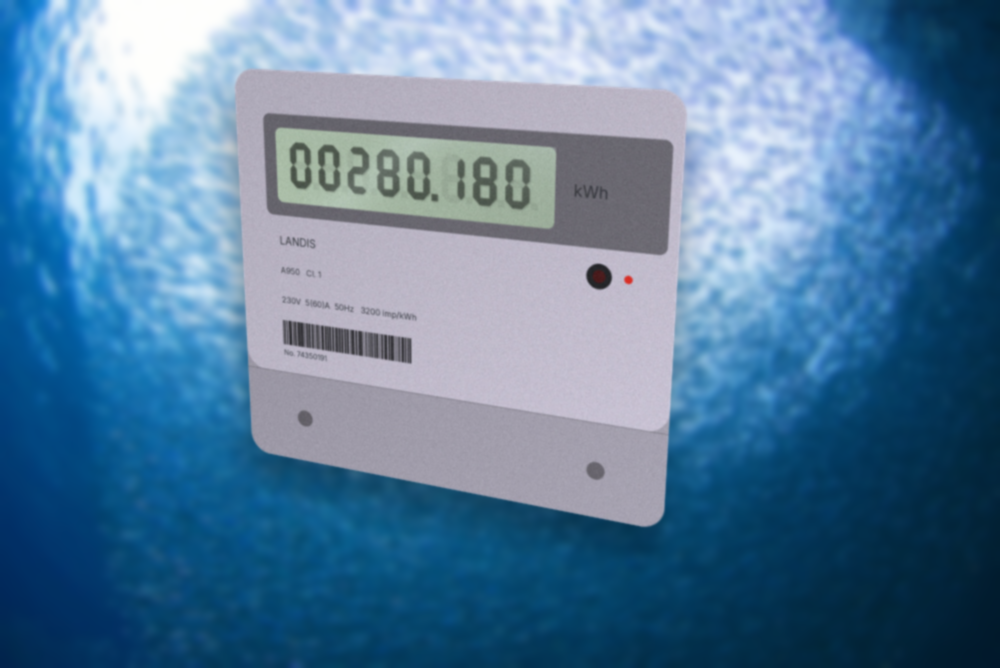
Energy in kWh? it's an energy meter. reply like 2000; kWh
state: 280.180; kWh
